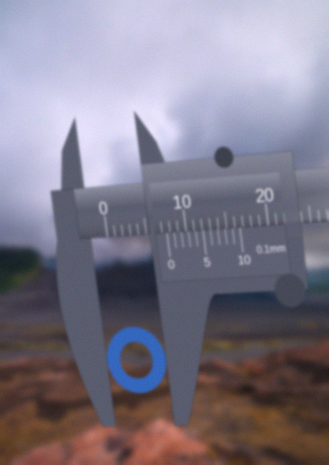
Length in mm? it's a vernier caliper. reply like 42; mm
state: 7.6; mm
